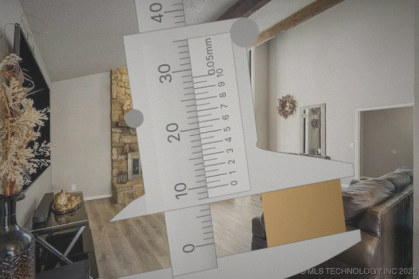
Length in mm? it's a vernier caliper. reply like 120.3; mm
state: 9.6; mm
